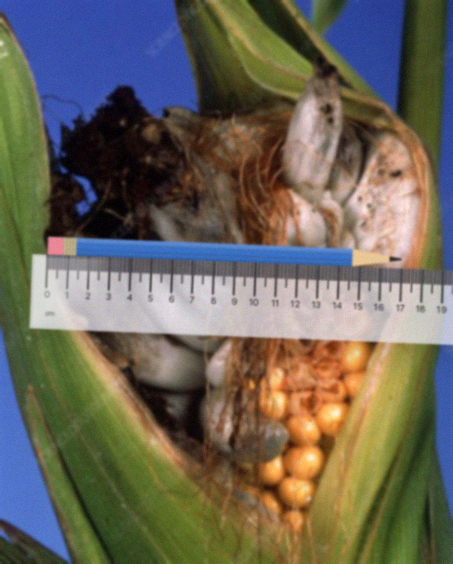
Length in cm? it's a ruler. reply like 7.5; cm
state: 17; cm
